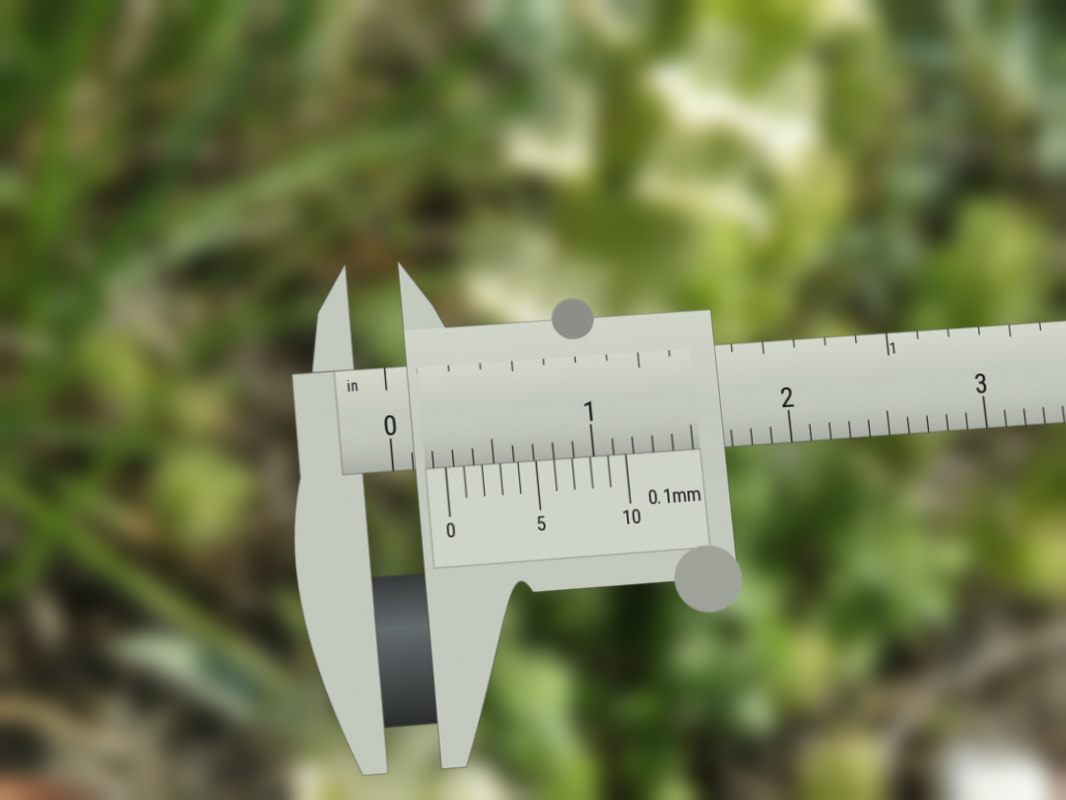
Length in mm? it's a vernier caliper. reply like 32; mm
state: 2.6; mm
